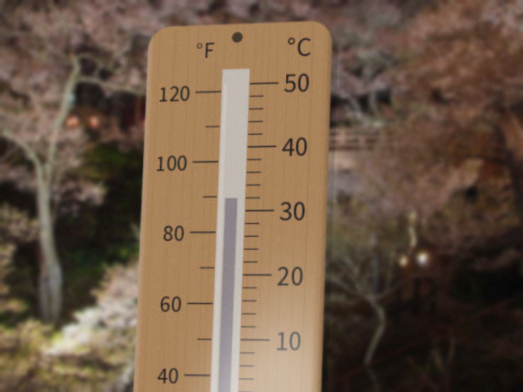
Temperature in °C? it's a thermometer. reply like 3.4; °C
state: 32; °C
